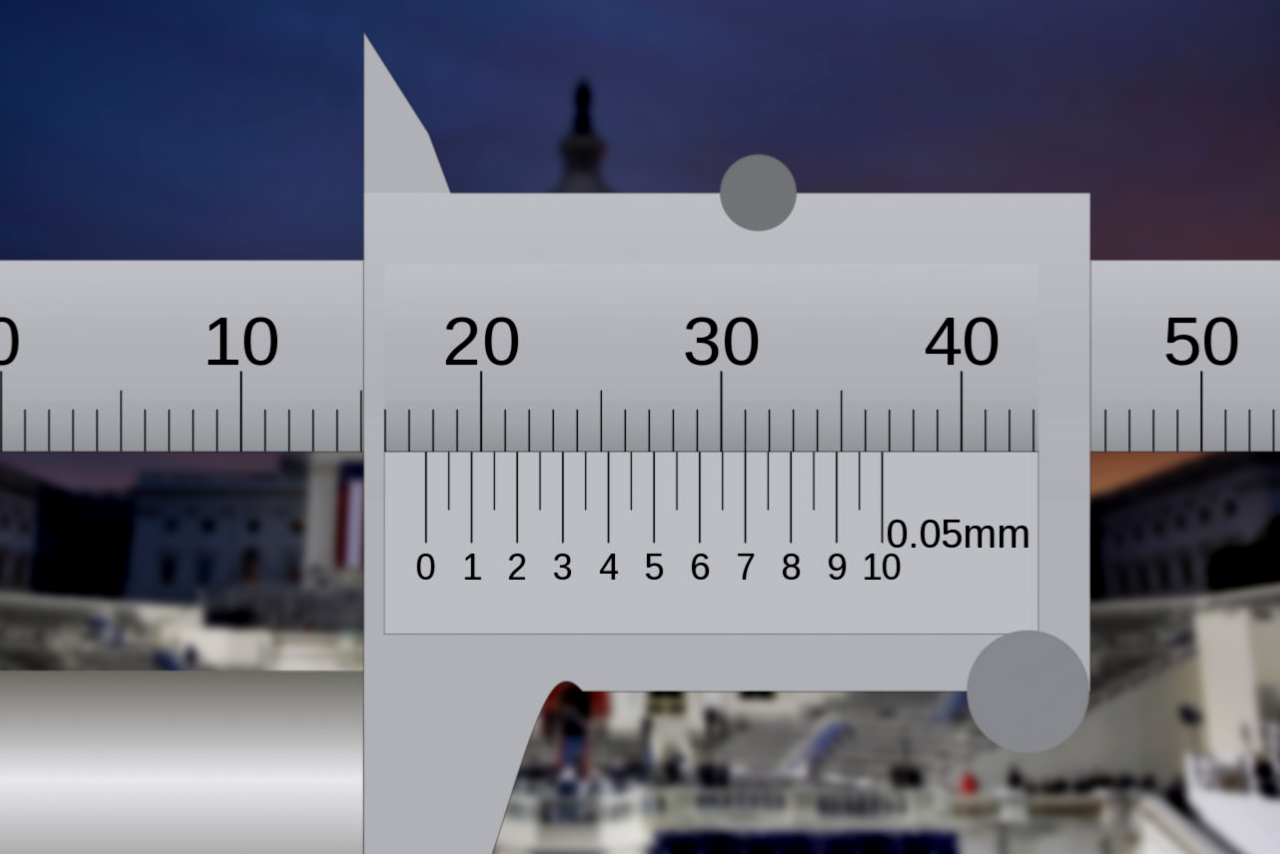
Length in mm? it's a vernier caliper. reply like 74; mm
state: 17.7; mm
